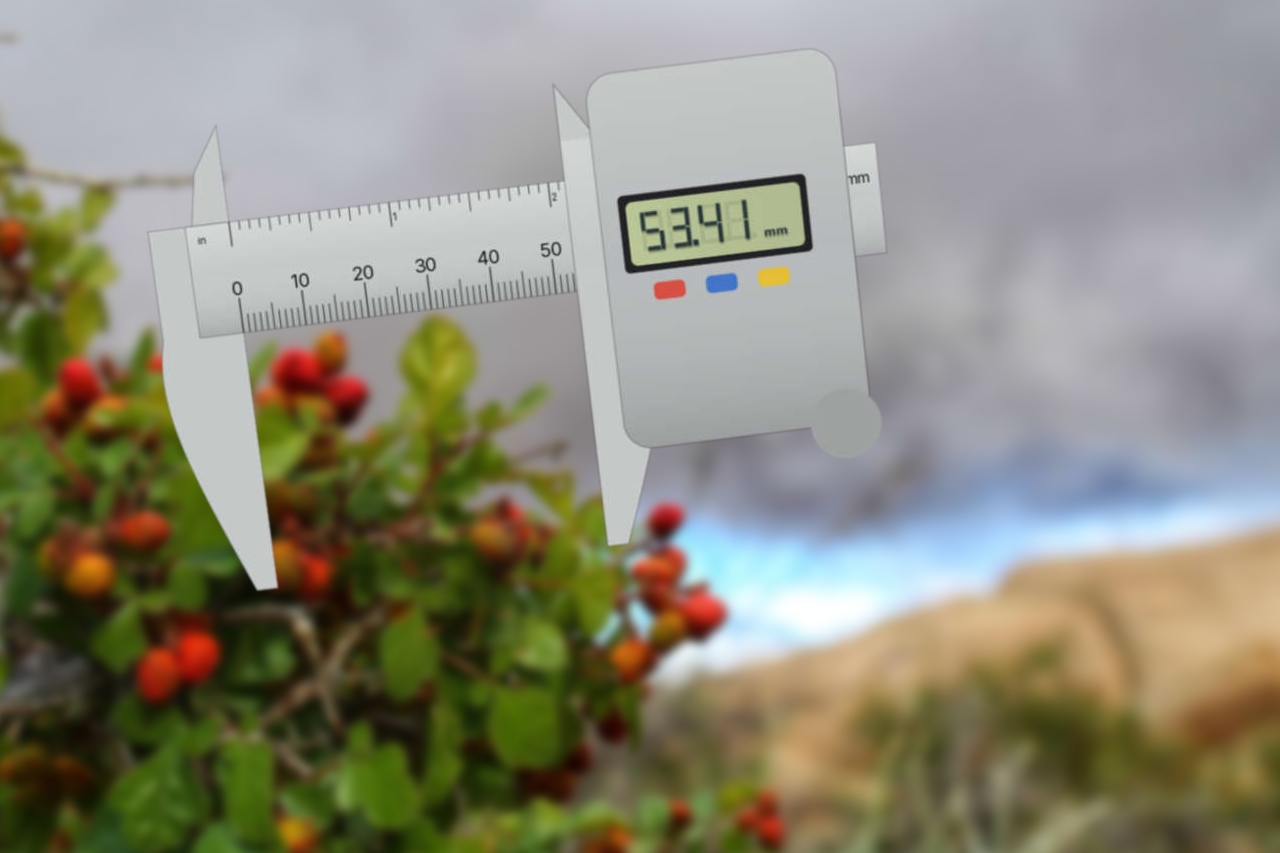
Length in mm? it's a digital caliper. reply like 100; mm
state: 53.41; mm
